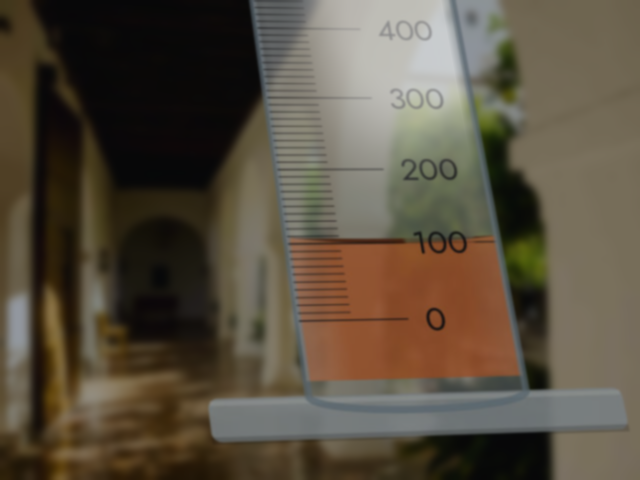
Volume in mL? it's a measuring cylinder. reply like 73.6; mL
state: 100; mL
